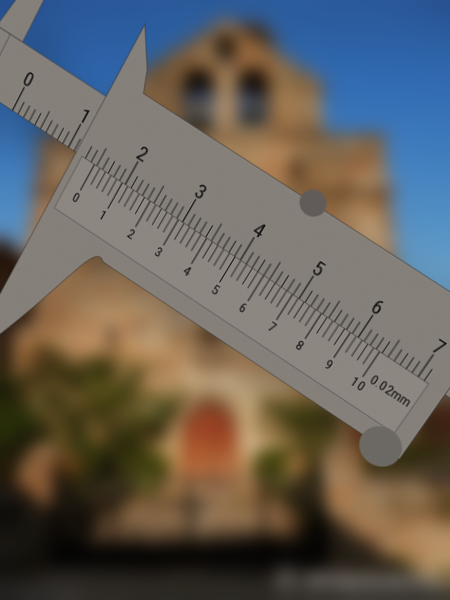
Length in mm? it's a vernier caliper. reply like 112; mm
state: 14.6; mm
